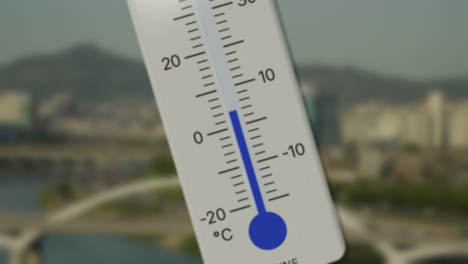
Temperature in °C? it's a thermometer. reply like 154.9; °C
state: 4; °C
